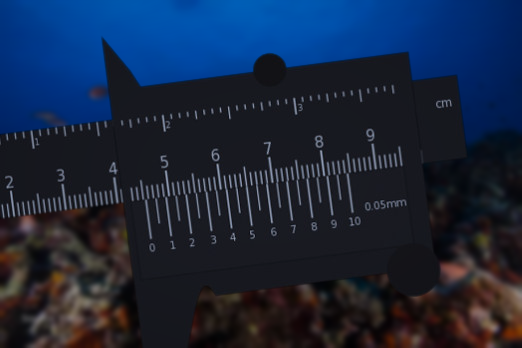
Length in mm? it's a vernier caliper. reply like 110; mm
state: 45.5; mm
